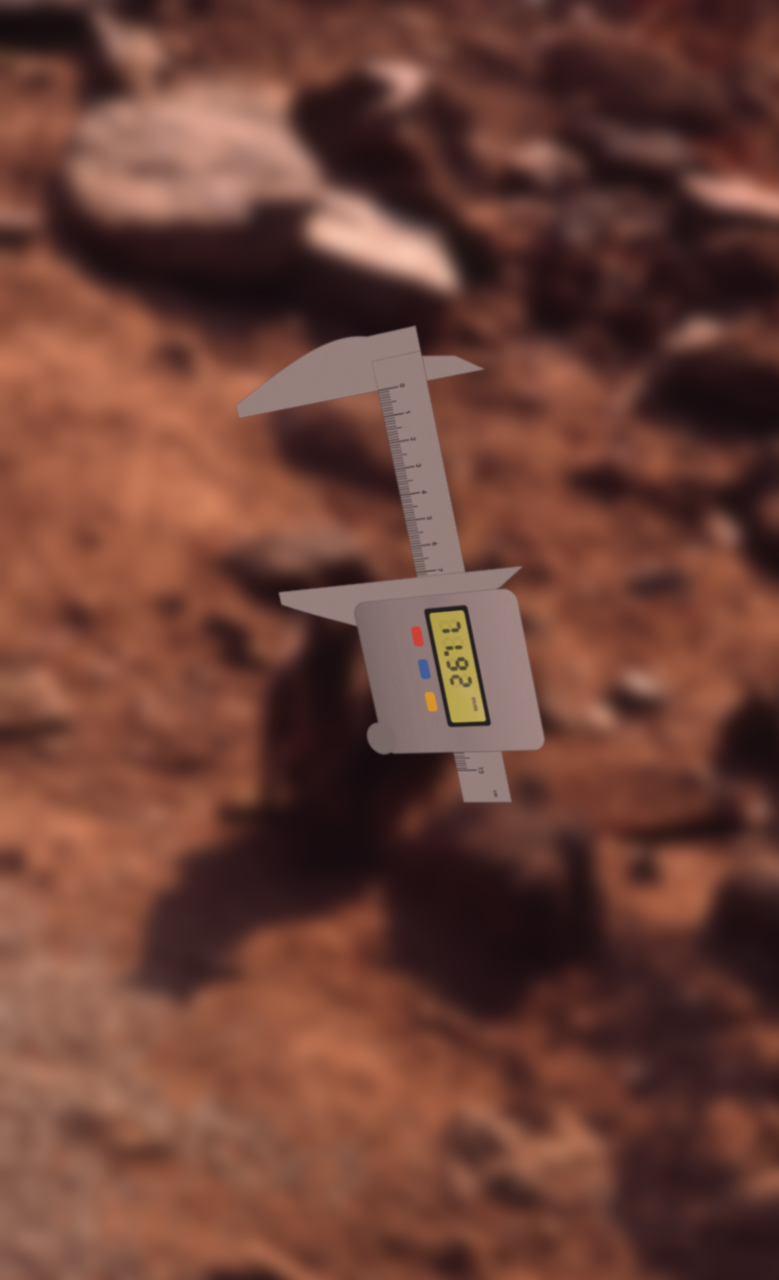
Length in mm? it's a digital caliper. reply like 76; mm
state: 71.92; mm
